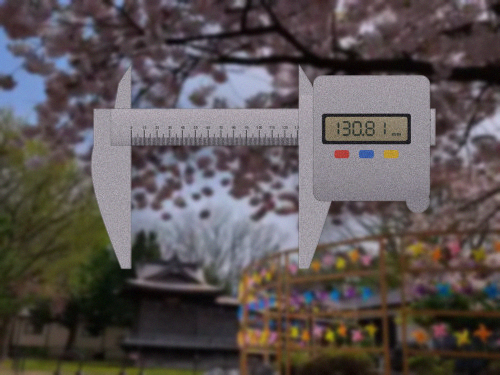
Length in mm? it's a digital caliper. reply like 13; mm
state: 130.81; mm
